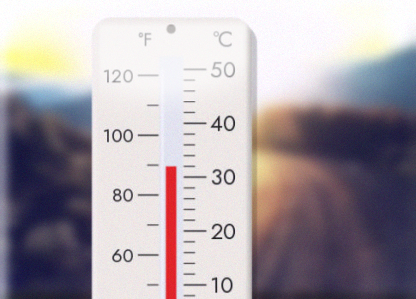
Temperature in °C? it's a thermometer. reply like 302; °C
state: 32; °C
